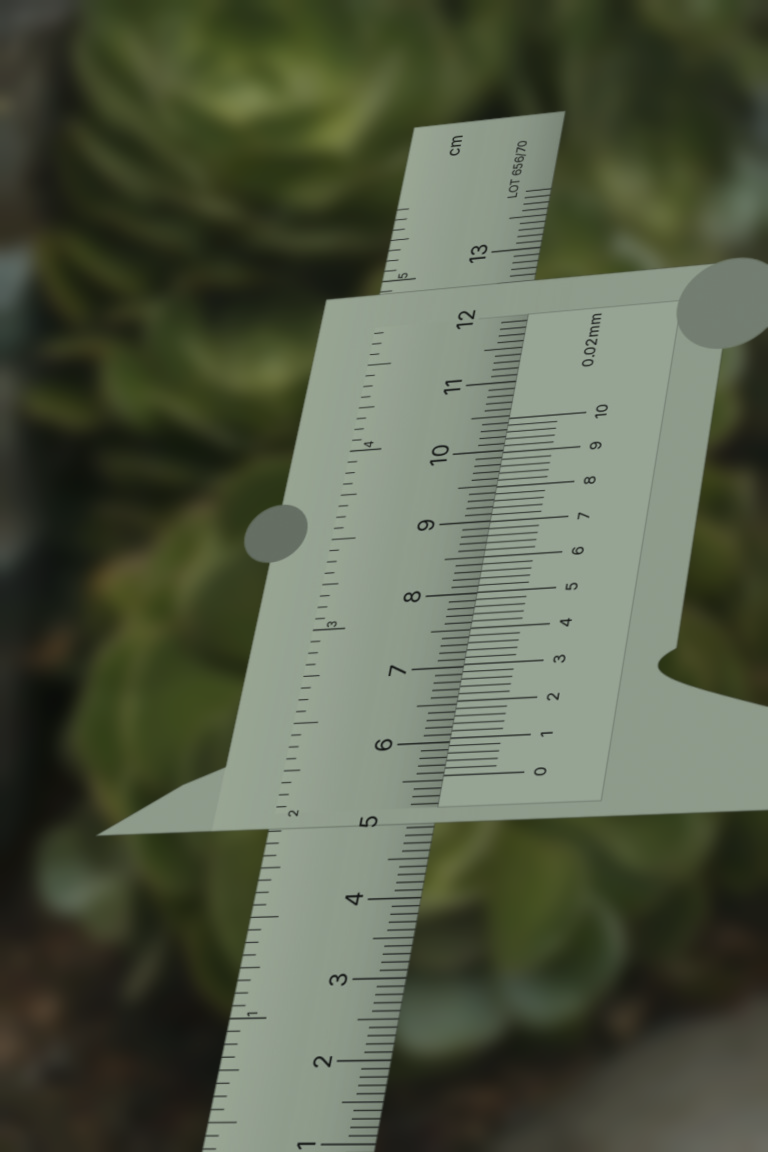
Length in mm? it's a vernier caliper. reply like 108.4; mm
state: 55.6; mm
